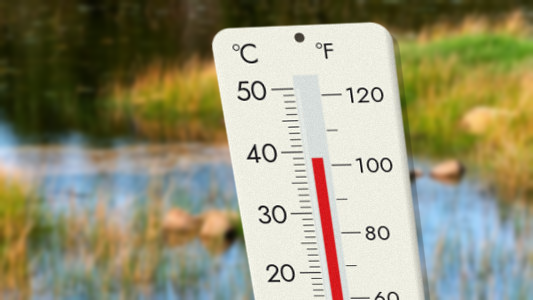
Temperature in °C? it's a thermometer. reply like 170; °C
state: 39; °C
